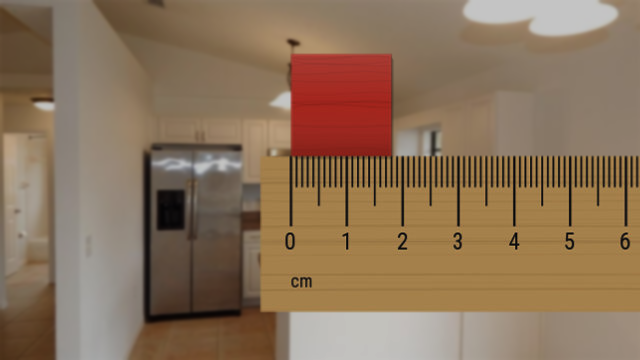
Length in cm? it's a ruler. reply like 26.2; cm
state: 1.8; cm
